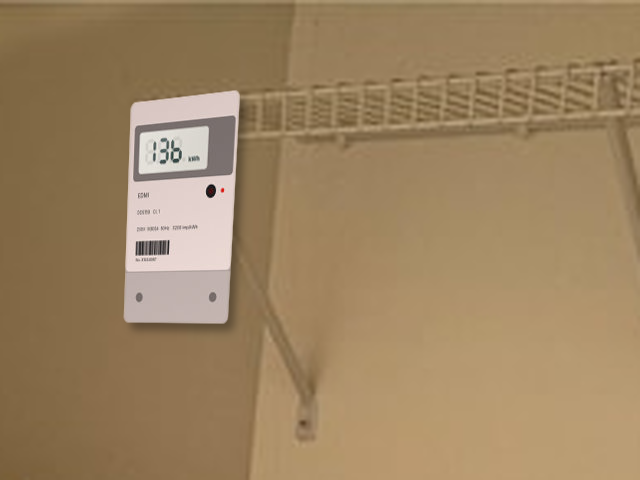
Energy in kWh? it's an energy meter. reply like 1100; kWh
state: 136; kWh
